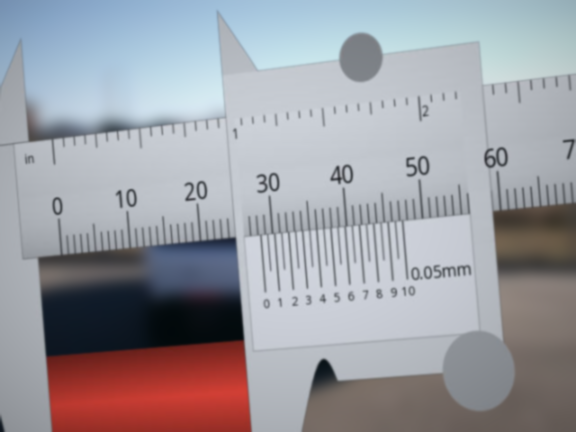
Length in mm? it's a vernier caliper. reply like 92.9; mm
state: 28.4; mm
